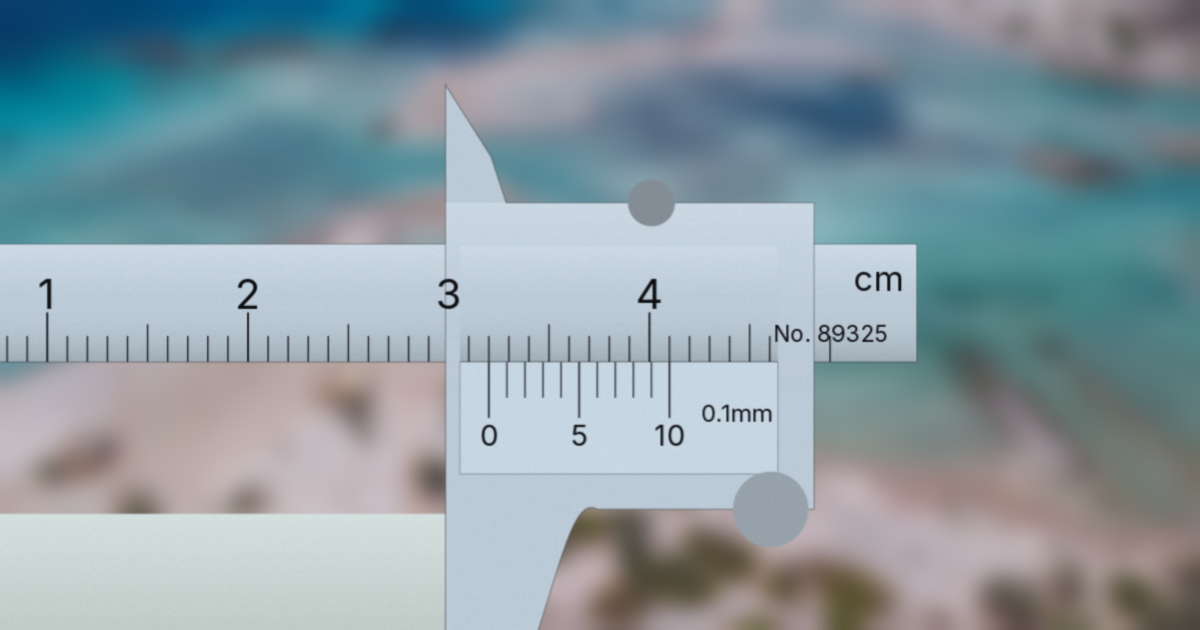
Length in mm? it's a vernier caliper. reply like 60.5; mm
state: 32.0; mm
